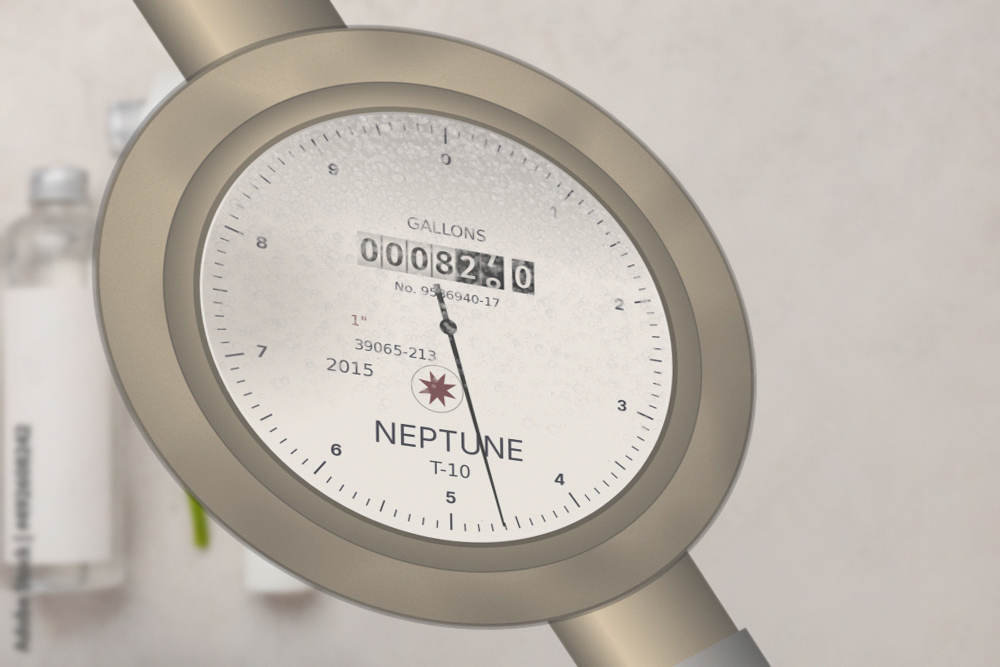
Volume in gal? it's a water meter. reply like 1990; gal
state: 8274.6; gal
